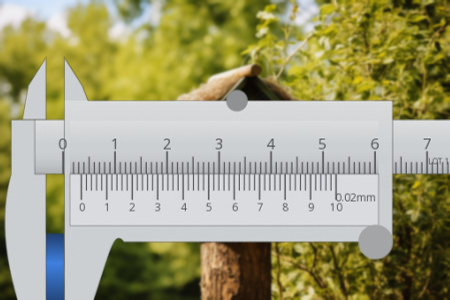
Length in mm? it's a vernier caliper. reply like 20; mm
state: 3.5; mm
